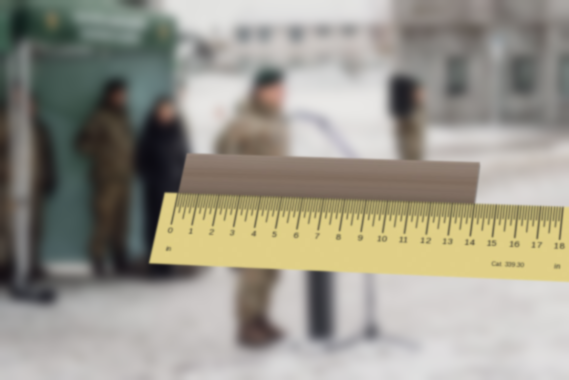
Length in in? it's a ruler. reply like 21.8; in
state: 14; in
